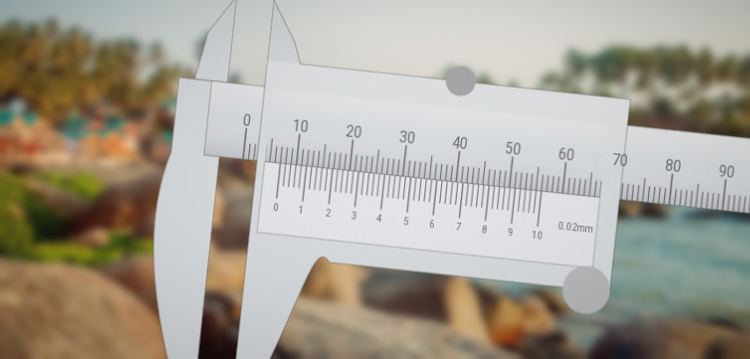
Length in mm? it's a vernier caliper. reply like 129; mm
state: 7.0; mm
